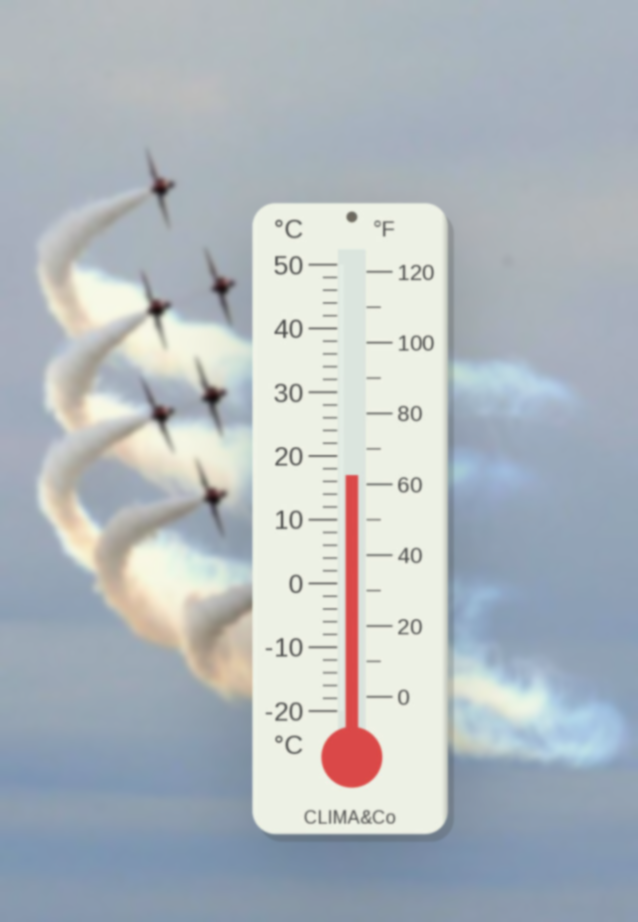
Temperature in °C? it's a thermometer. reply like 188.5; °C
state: 17; °C
